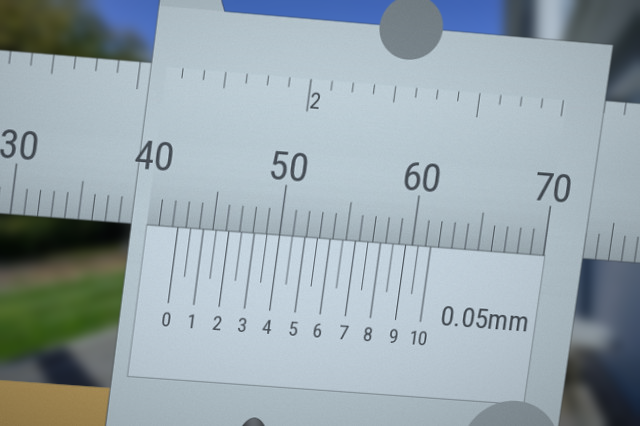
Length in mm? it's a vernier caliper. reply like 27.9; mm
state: 42.4; mm
